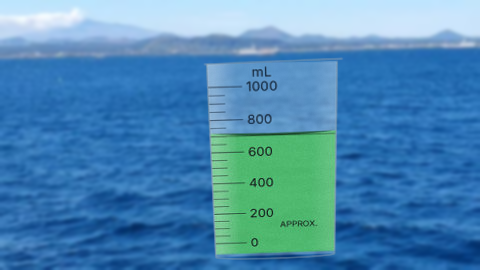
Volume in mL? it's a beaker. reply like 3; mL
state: 700; mL
